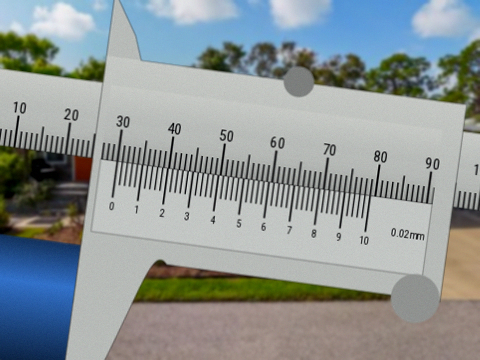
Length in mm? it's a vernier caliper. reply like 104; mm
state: 30.0; mm
